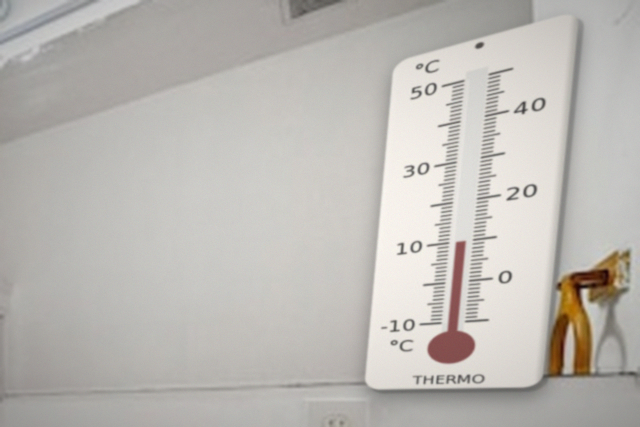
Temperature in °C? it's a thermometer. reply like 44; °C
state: 10; °C
